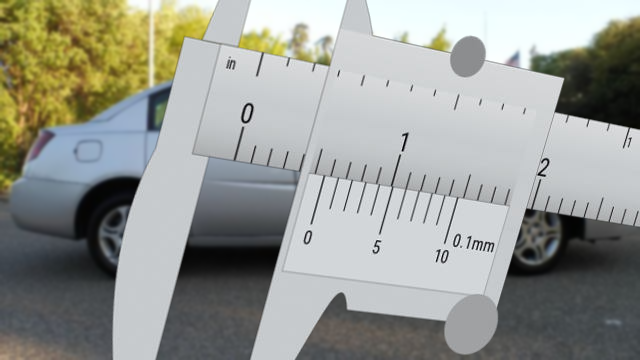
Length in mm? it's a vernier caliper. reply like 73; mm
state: 5.6; mm
